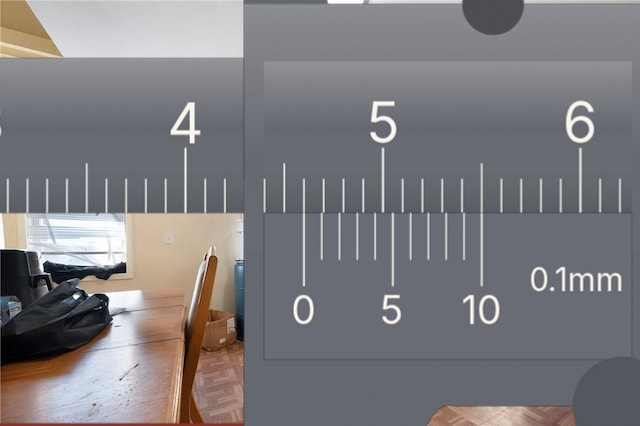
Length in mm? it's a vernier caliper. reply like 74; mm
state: 46.0; mm
